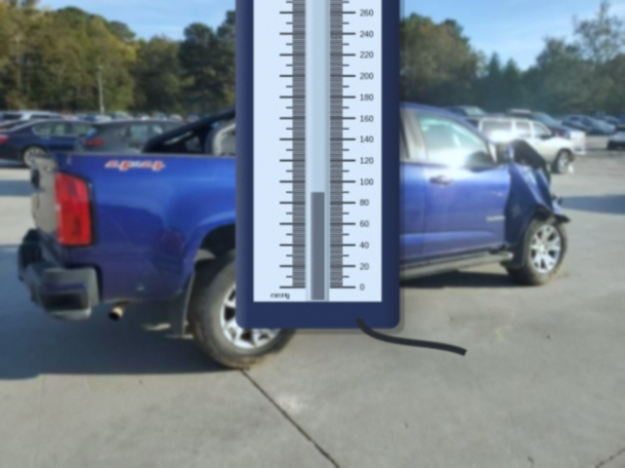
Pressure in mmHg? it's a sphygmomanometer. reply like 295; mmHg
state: 90; mmHg
